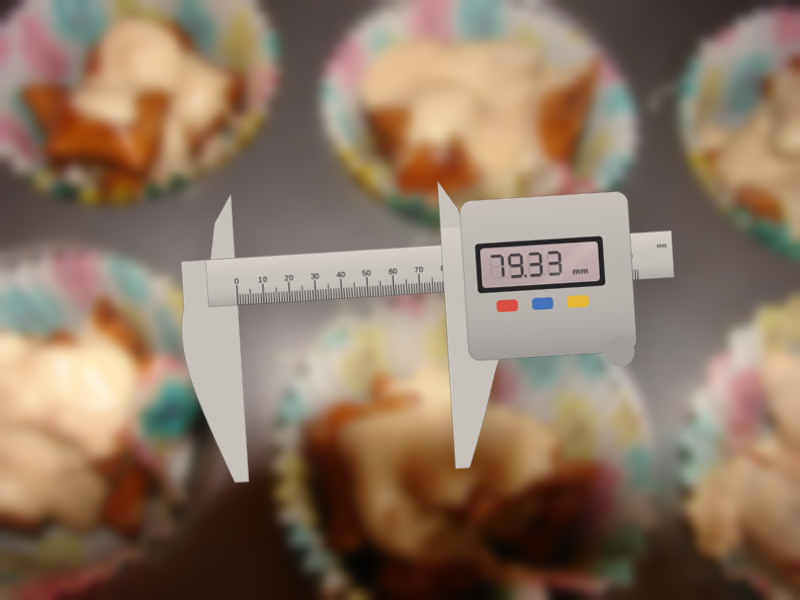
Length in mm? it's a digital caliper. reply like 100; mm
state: 79.33; mm
